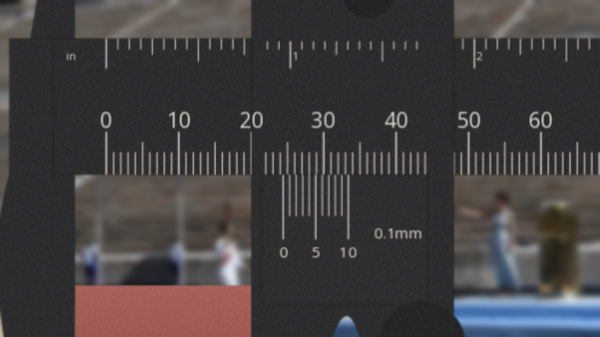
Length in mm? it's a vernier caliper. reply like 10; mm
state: 24.4; mm
